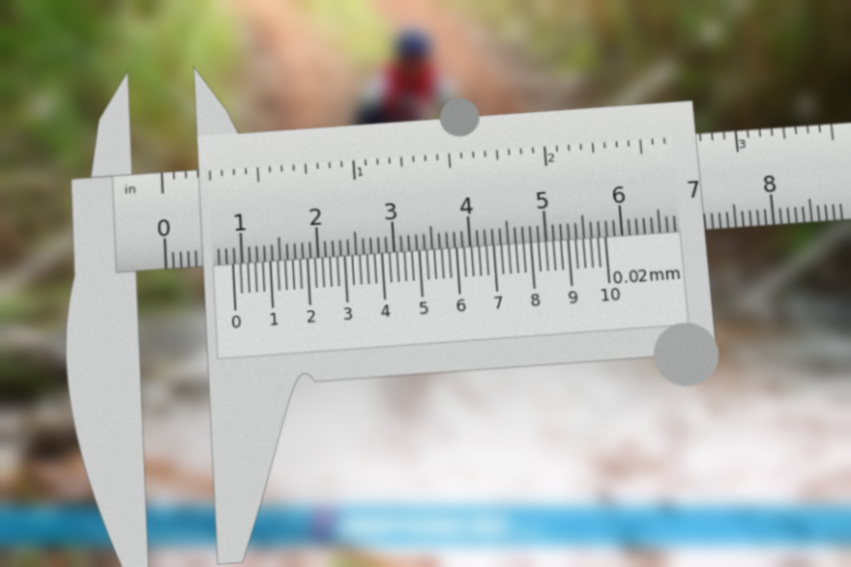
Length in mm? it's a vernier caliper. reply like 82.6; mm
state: 8.8; mm
